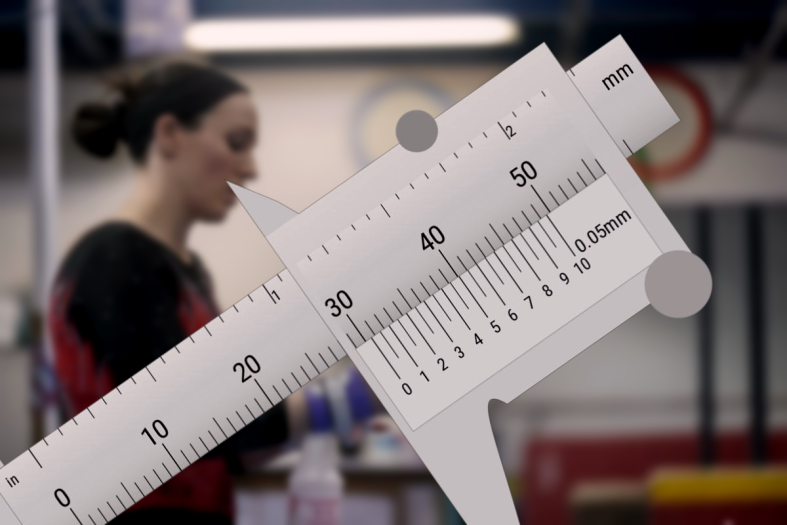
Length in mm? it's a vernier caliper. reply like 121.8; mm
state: 30.6; mm
